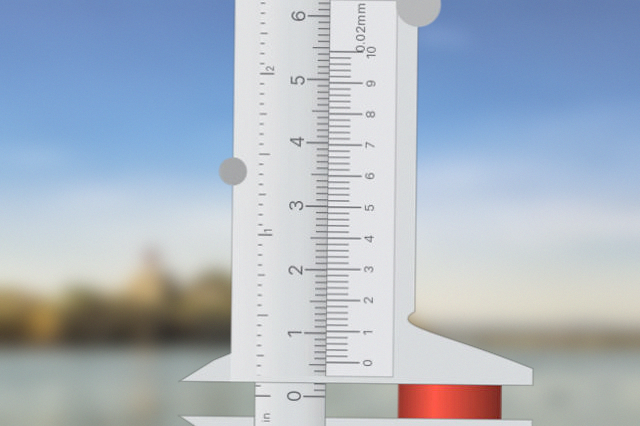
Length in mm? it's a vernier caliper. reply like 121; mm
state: 5.4; mm
